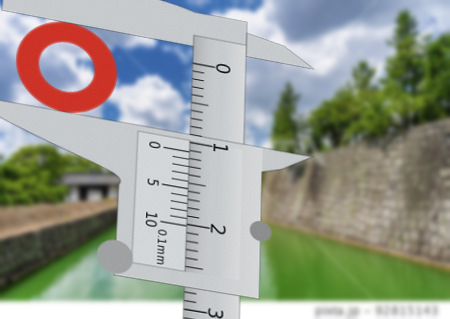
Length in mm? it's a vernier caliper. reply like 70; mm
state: 11.2; mm
